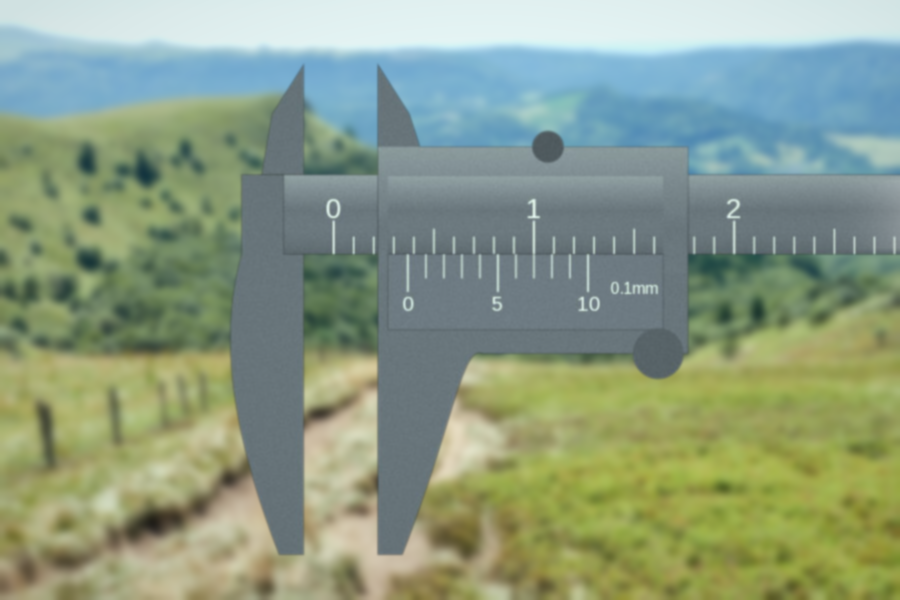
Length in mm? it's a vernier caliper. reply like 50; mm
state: 3.7; mm
